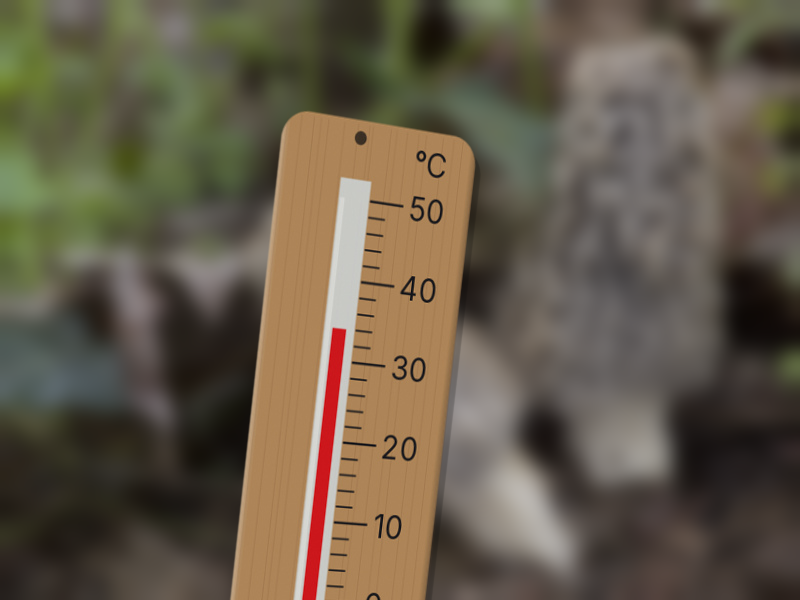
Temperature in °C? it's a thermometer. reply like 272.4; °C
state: 34; °C
